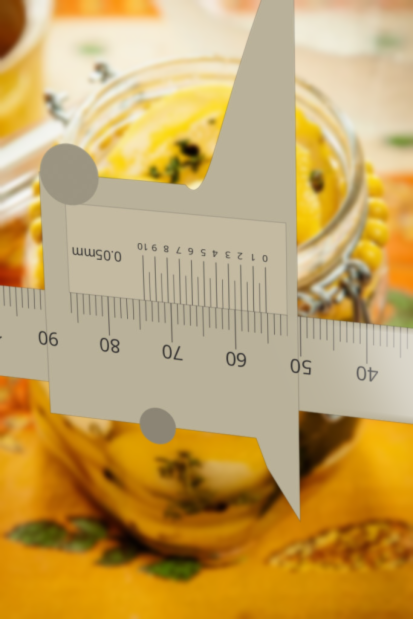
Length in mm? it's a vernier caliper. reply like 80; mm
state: 55.2; mm
